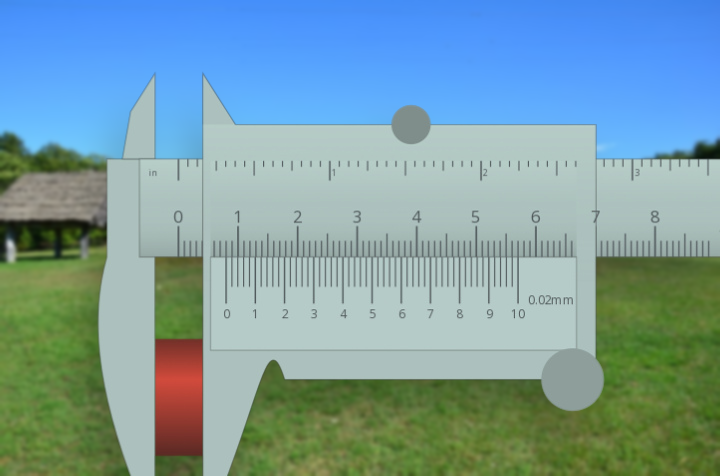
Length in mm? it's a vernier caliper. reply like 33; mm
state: 8.0; mm
